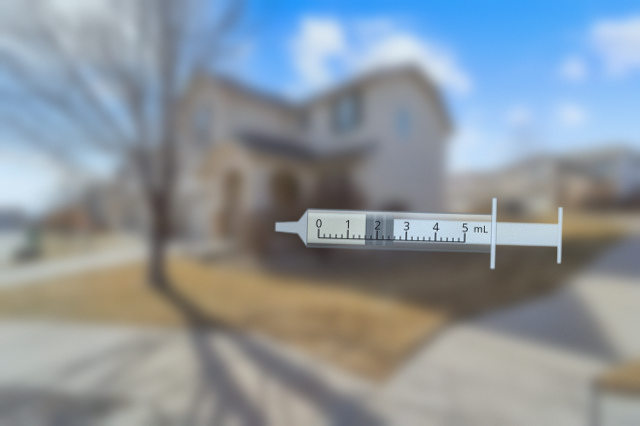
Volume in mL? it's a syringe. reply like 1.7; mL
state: 1.6; mL
